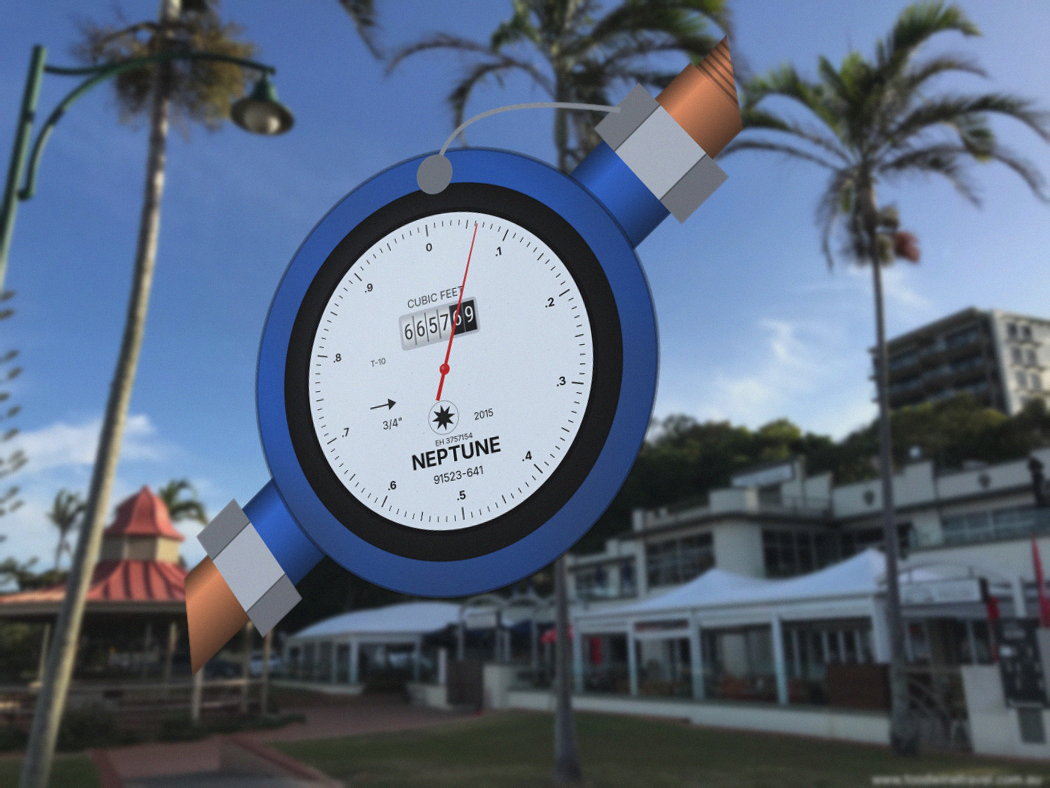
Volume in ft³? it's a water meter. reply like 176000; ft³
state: 665769.06; ft³
